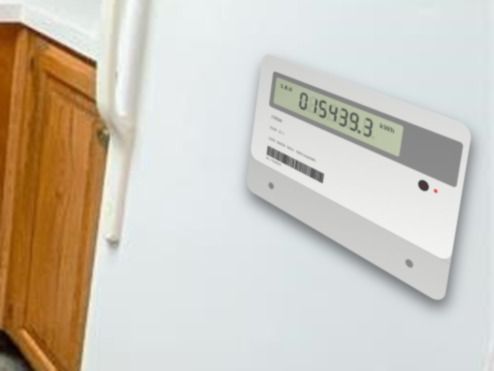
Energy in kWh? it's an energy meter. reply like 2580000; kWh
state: 15439.3; kWh
